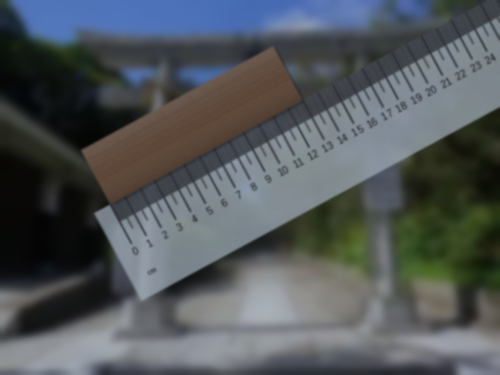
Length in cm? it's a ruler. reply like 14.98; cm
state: 13; cm
